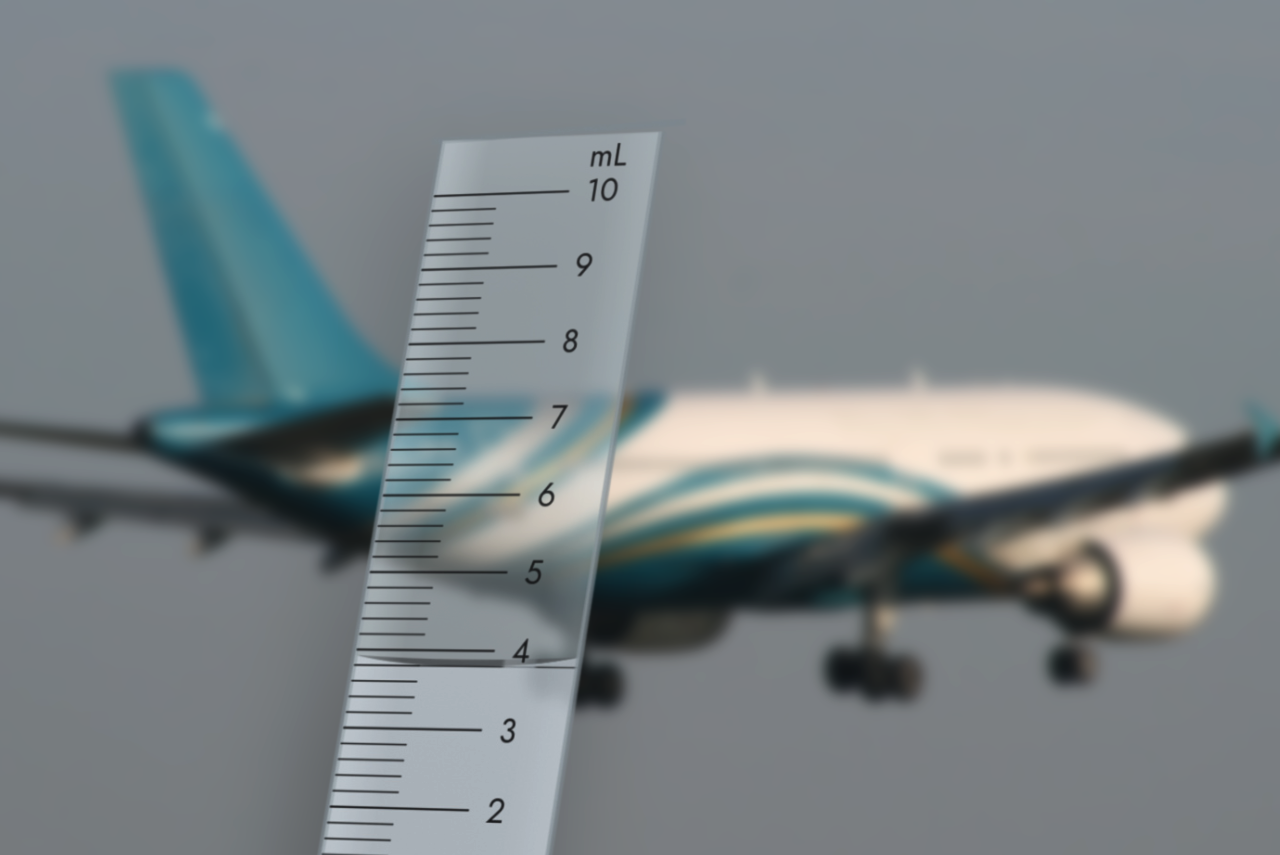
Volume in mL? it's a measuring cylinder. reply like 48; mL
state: 3.8; mL
